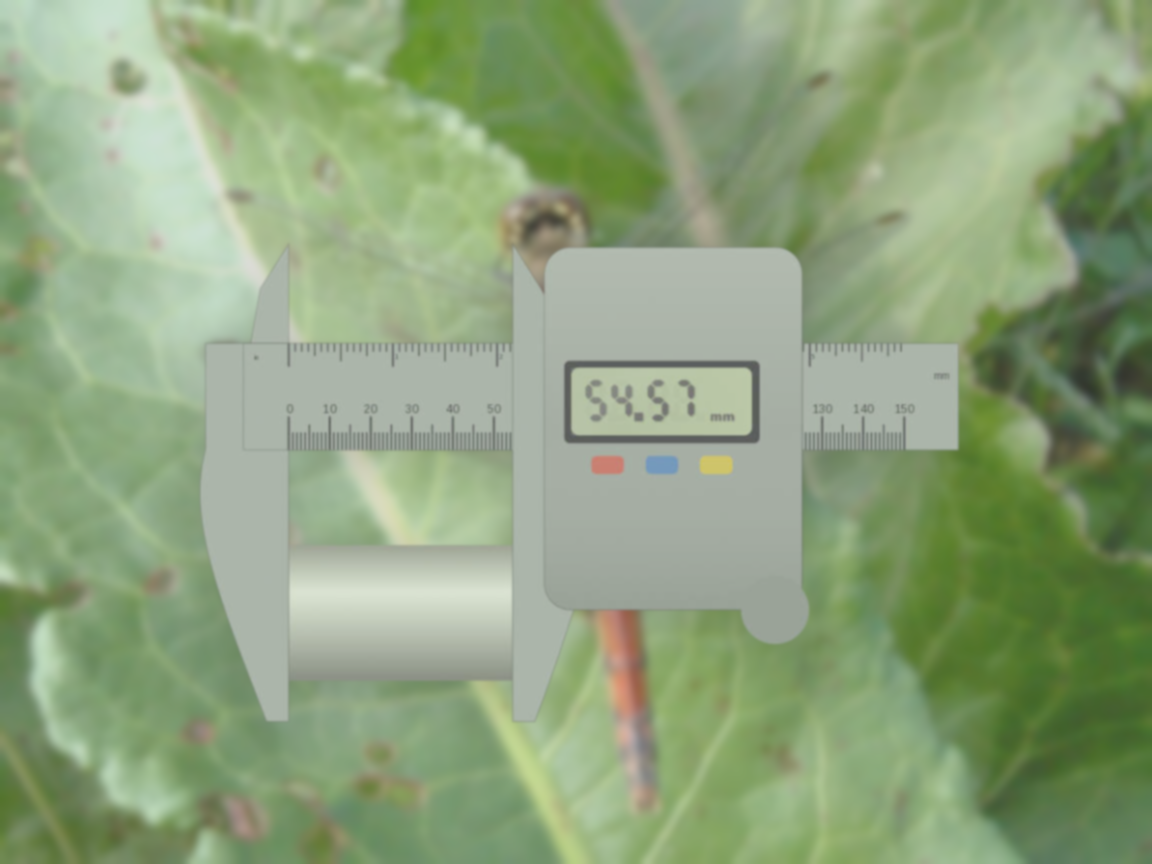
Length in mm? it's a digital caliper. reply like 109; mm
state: 54.57; mm
